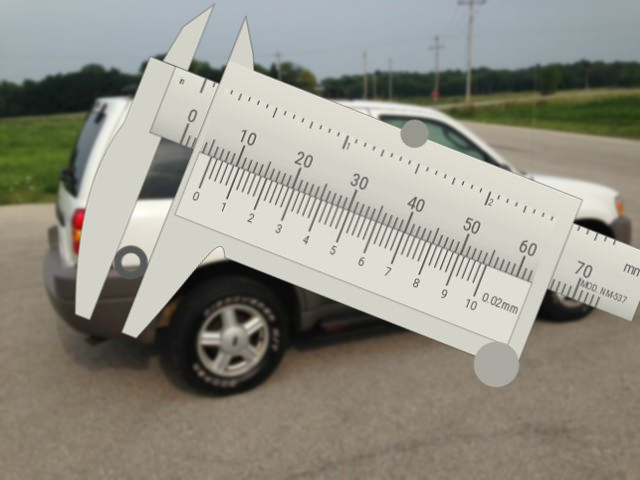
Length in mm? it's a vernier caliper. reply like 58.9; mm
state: 5.6; mm
